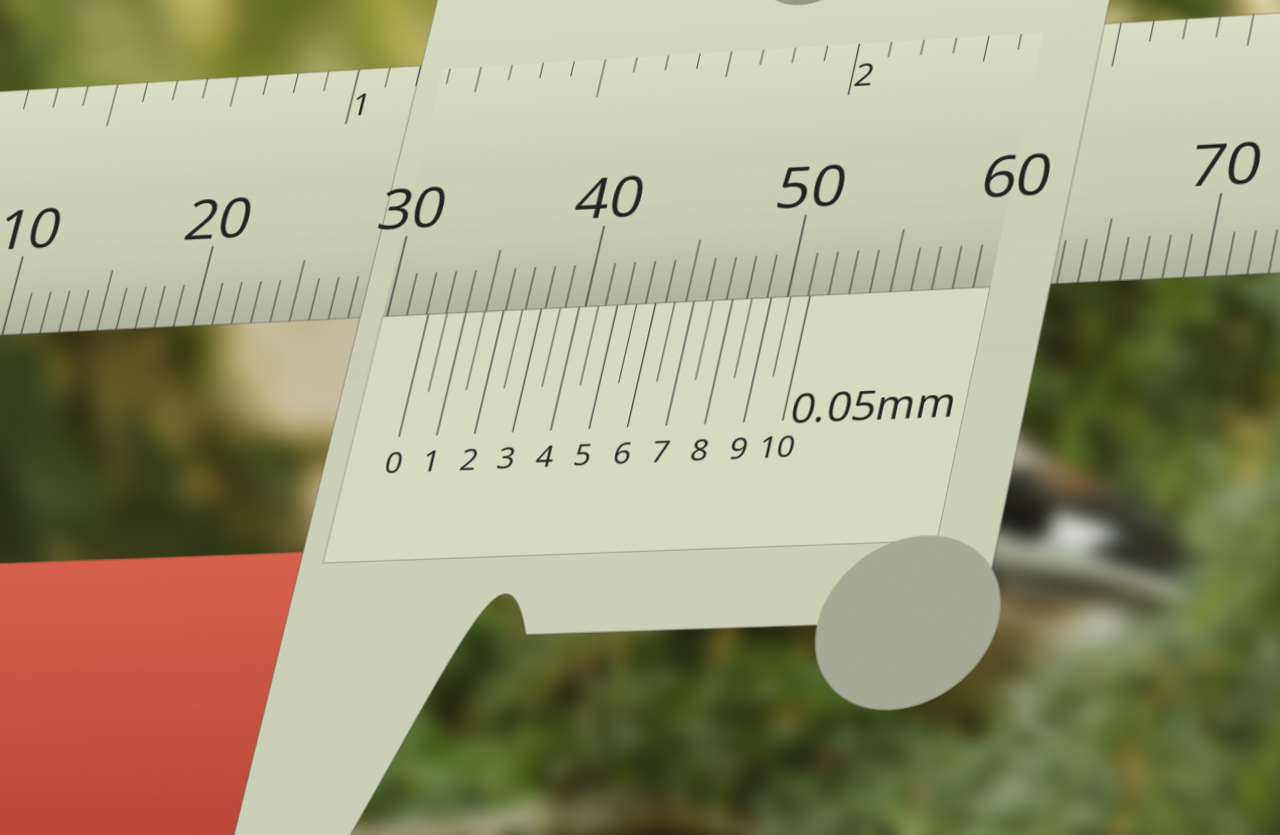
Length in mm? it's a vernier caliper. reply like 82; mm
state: 32.1; mm
